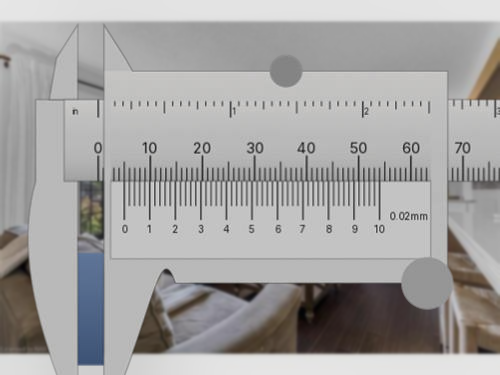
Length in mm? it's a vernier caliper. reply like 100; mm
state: 5.0; mm
